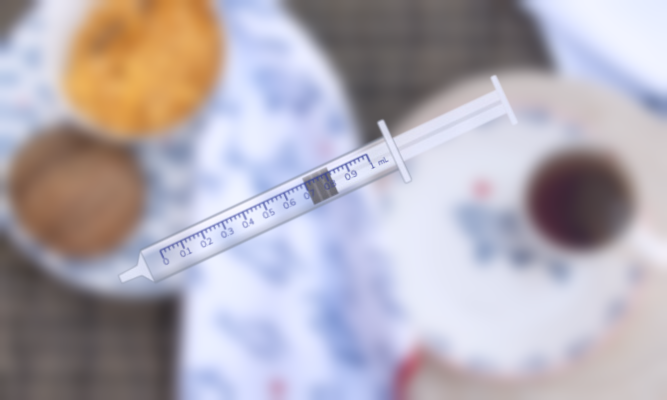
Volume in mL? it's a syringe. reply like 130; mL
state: 0.7; mL
